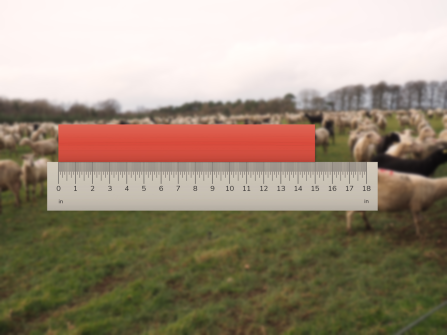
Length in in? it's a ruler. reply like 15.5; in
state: 15; in
